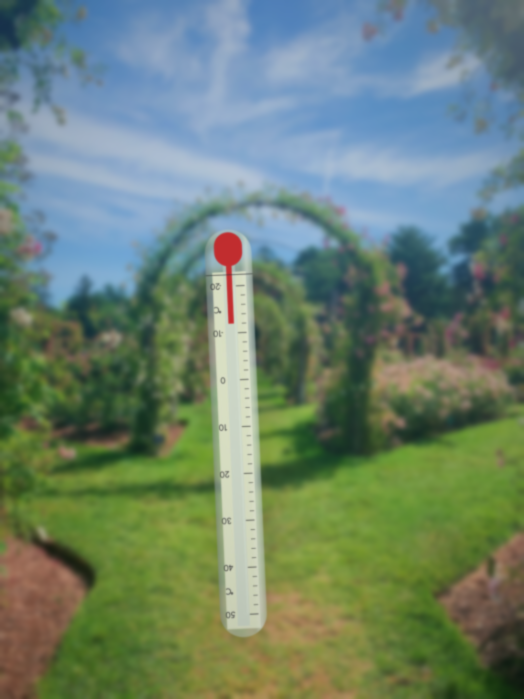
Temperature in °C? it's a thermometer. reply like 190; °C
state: -12; °C
